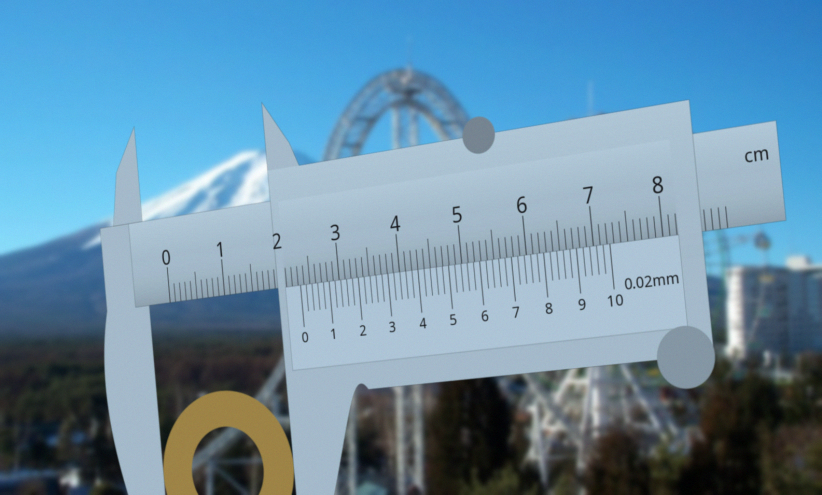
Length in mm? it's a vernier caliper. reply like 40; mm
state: 23.4; mm
